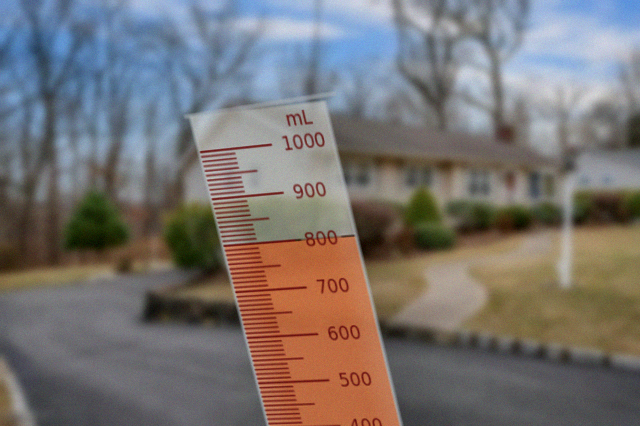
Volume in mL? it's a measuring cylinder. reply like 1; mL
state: 800; mL
